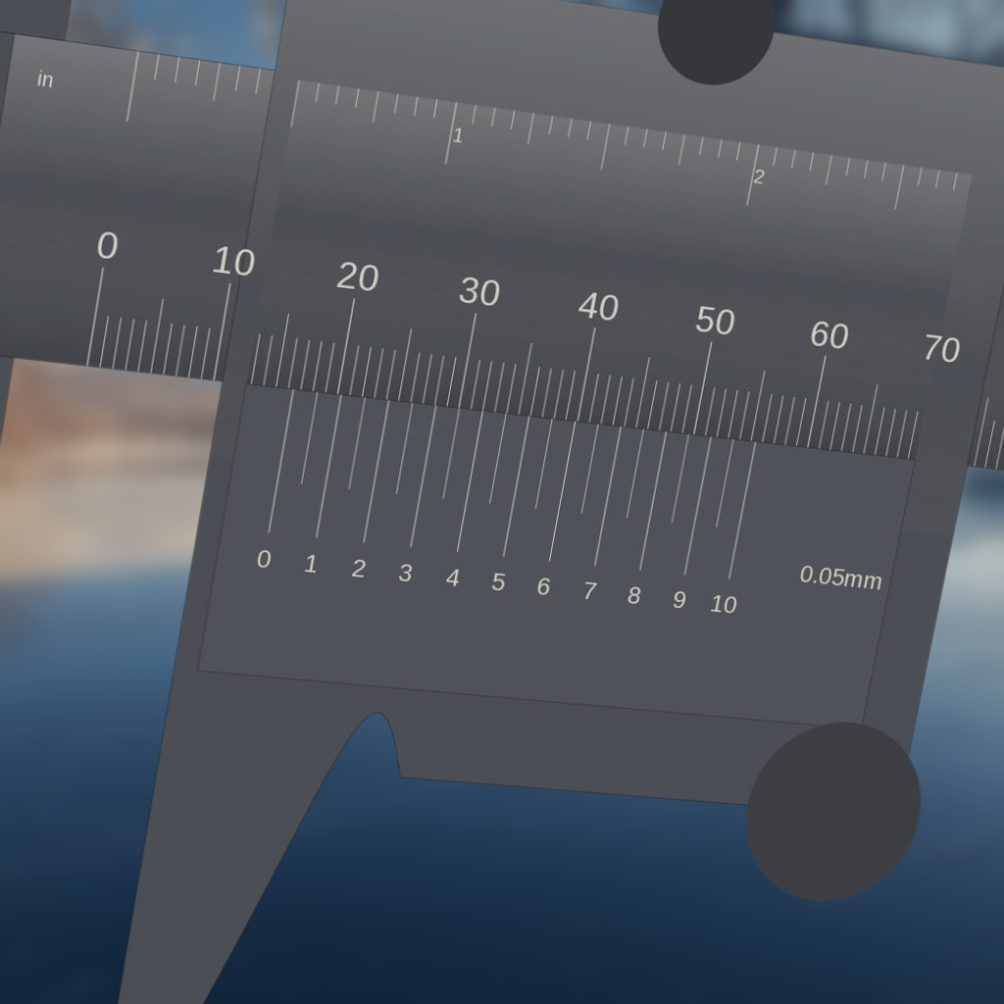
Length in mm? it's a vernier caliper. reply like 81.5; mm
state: 16.4; mm
